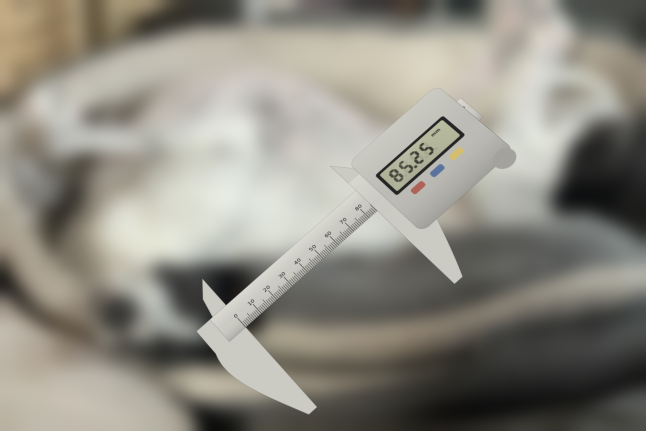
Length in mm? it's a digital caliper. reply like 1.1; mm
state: 85.25; mm
